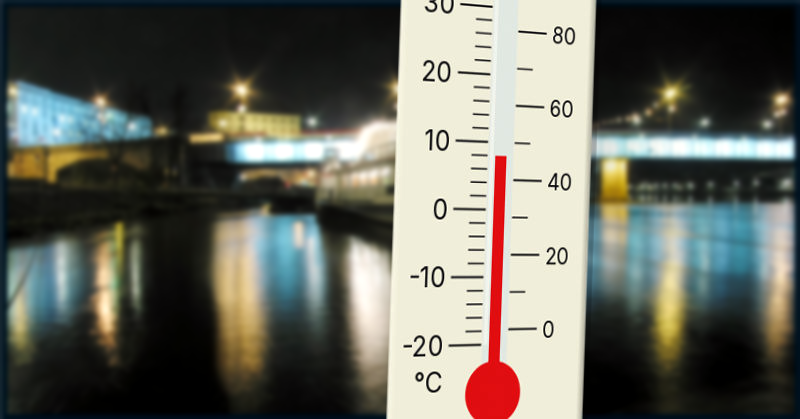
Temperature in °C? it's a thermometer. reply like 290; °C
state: 8; °C
